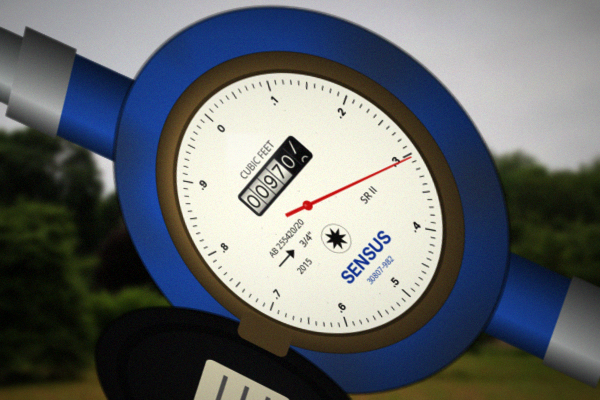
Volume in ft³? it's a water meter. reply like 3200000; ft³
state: 9707.30; ft³
